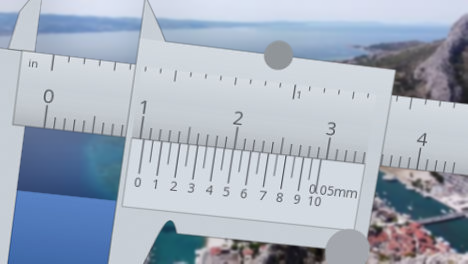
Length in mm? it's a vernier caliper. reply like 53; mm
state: 10.4; mm
